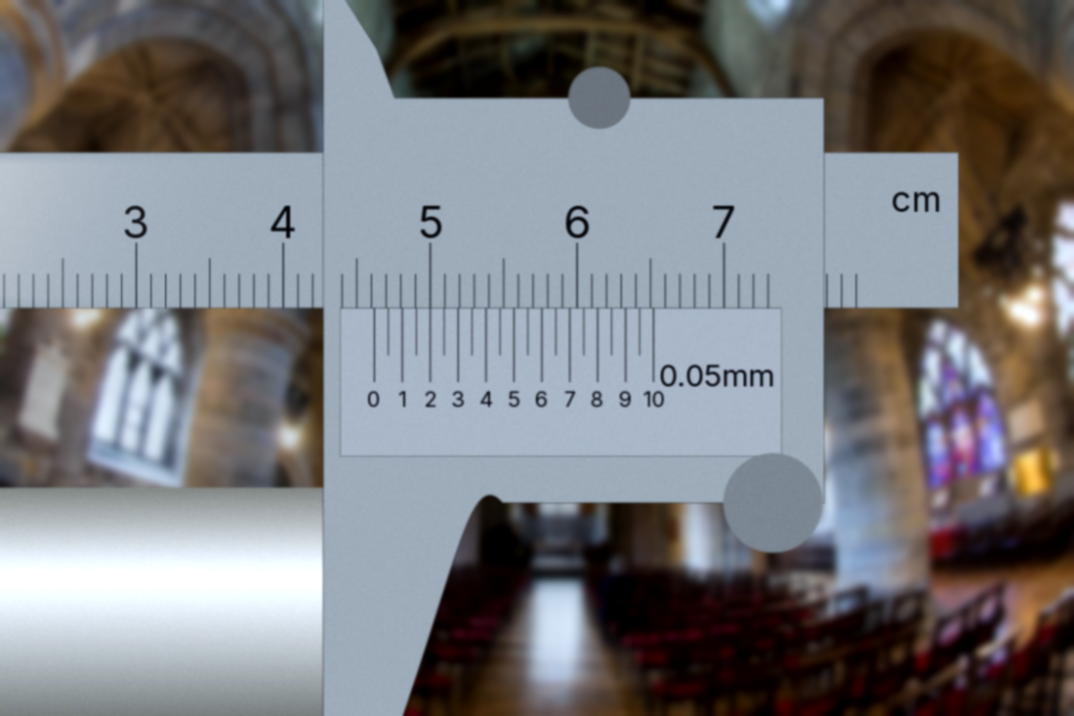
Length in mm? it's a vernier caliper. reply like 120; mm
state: 46.2; mm
